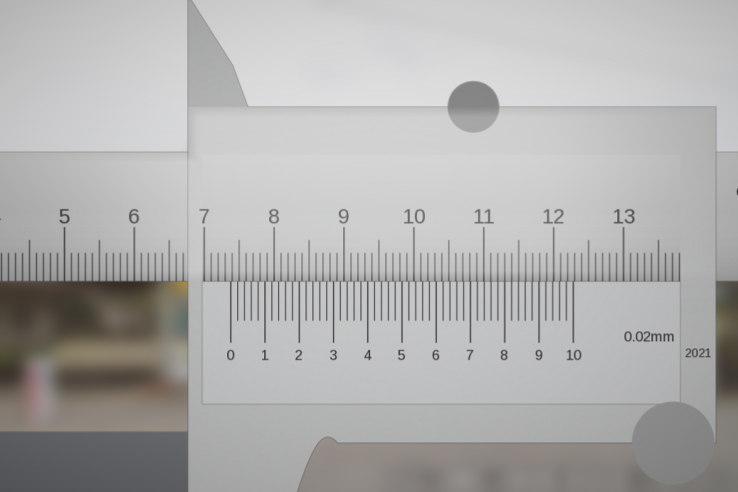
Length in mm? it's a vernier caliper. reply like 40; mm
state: 73.8; mm
